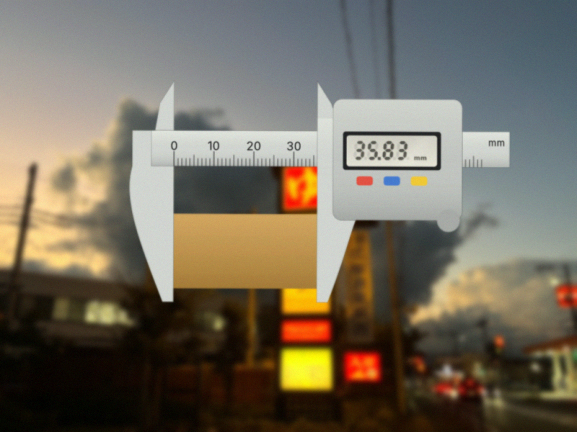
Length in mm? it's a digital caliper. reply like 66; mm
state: 35.83; mm
